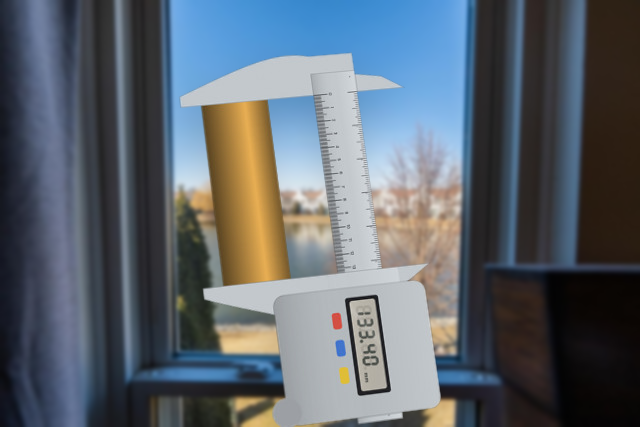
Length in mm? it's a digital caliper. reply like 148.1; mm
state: 133.40; mm
